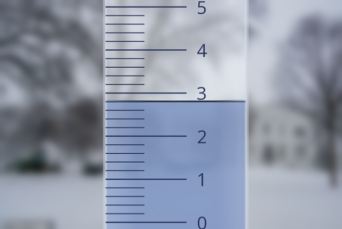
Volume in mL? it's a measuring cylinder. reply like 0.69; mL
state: 2.8; mL
